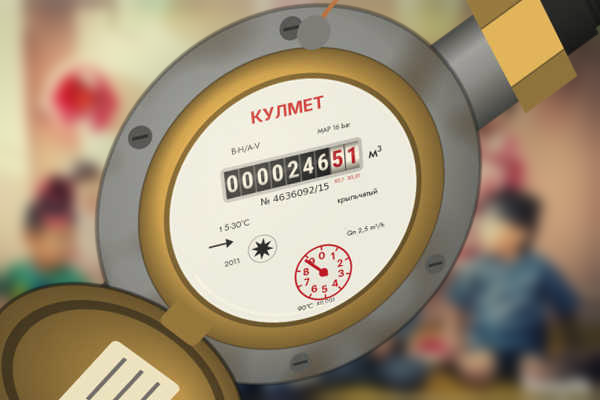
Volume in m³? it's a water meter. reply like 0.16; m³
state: 246.518; m³
